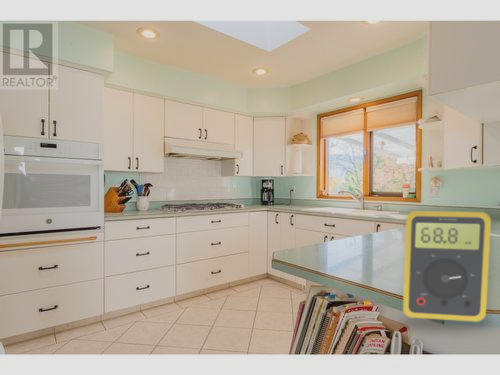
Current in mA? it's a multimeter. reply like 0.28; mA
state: 68.8; mA
